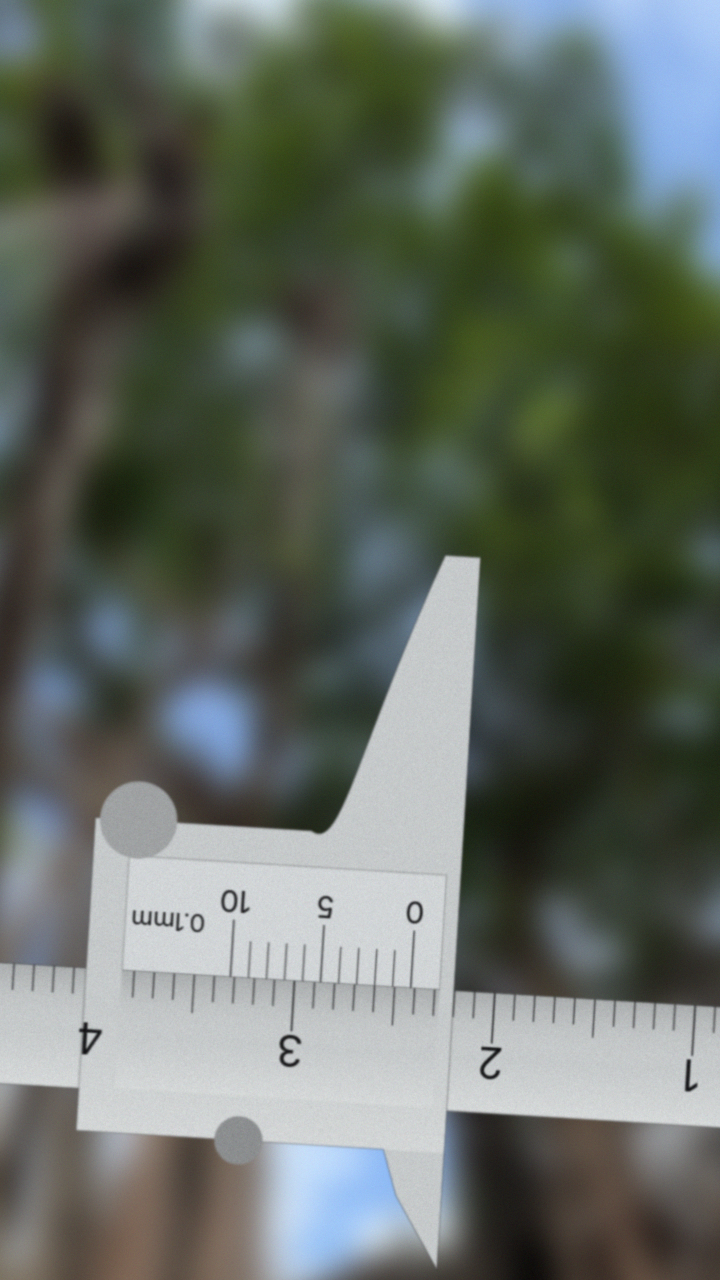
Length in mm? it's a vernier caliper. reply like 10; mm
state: 24.2; mm
